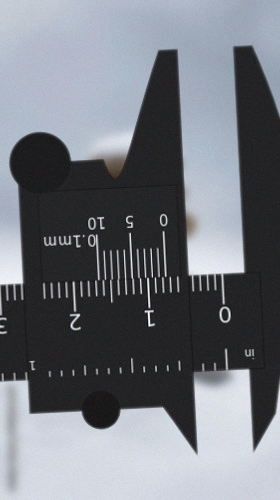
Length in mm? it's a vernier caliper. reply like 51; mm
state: 7.6; mm
